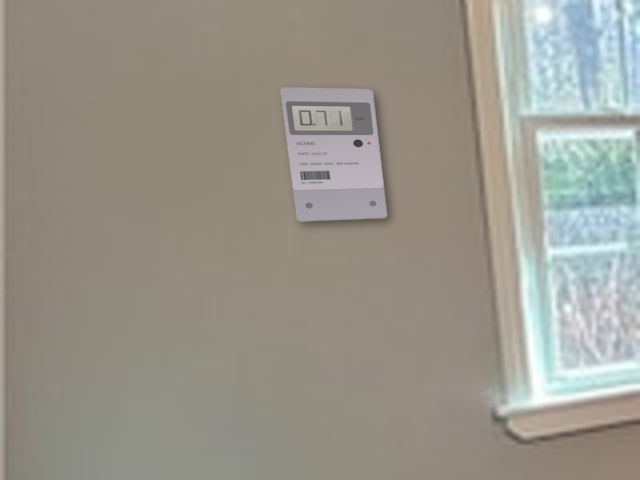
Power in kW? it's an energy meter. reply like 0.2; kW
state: 0.71; kW
